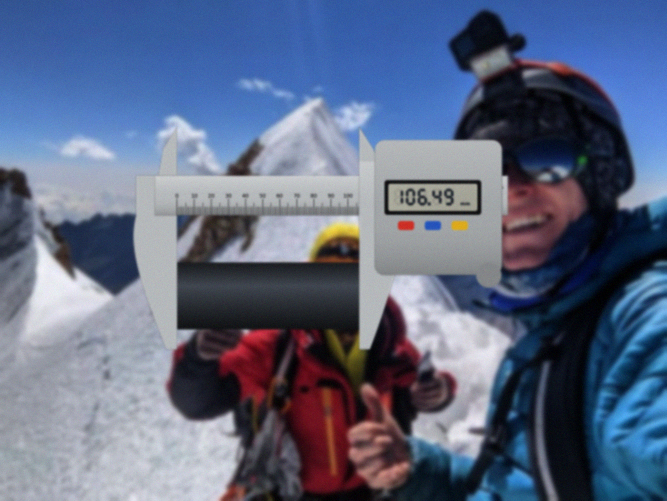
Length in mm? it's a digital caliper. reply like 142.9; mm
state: 106.49; mm
